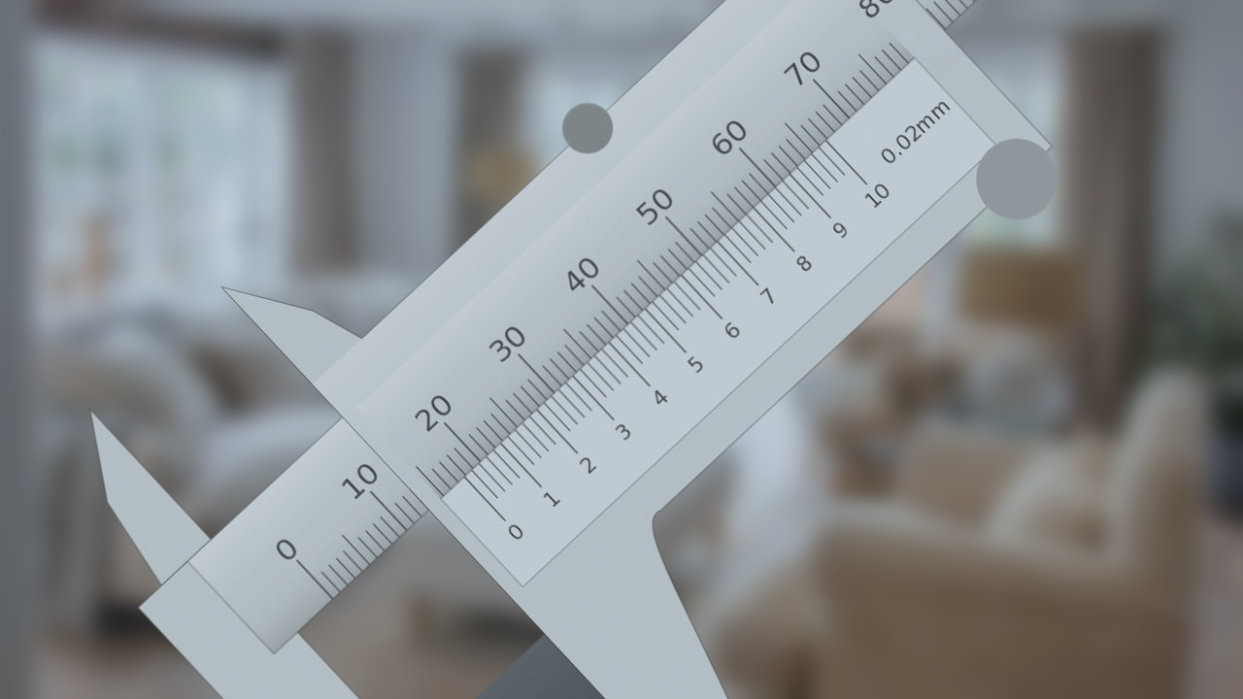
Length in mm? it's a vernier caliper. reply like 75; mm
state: 17.8; mm
